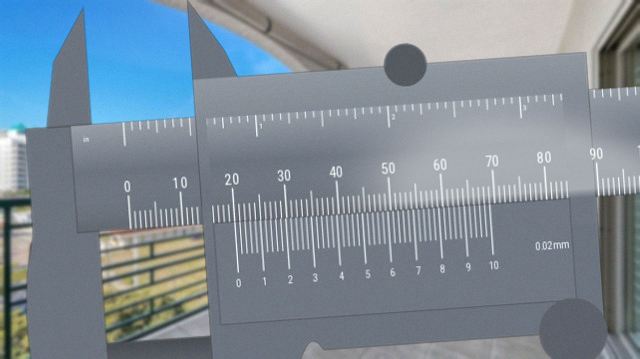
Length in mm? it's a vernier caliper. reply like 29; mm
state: 20.0; mm
